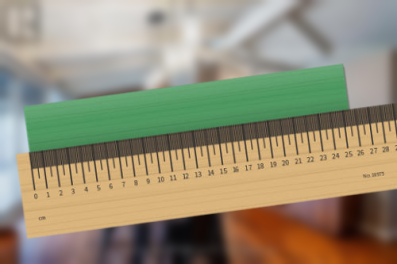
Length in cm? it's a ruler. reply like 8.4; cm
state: 25.5; cm
